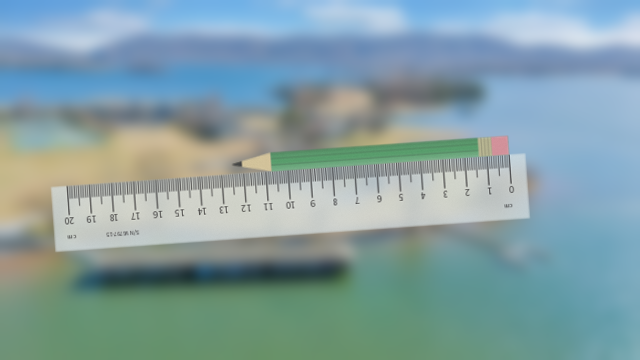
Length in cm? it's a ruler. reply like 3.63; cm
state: 12.5; cm
